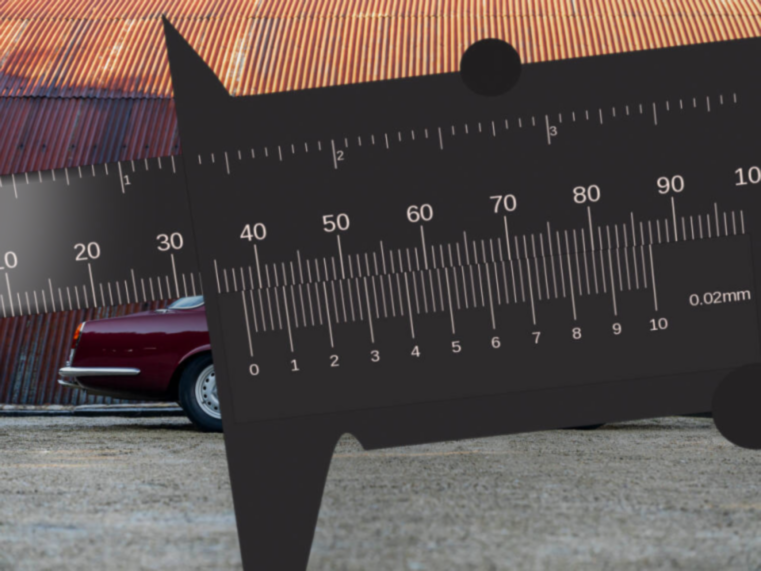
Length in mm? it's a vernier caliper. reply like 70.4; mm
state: 37.8; mm
